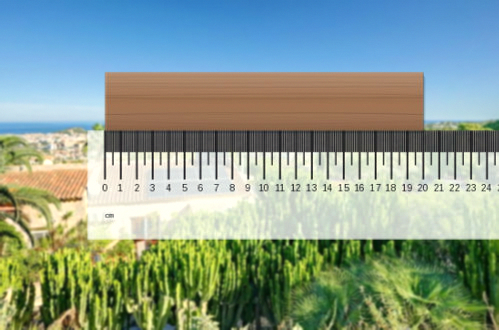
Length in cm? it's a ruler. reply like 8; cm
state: 20; cm
